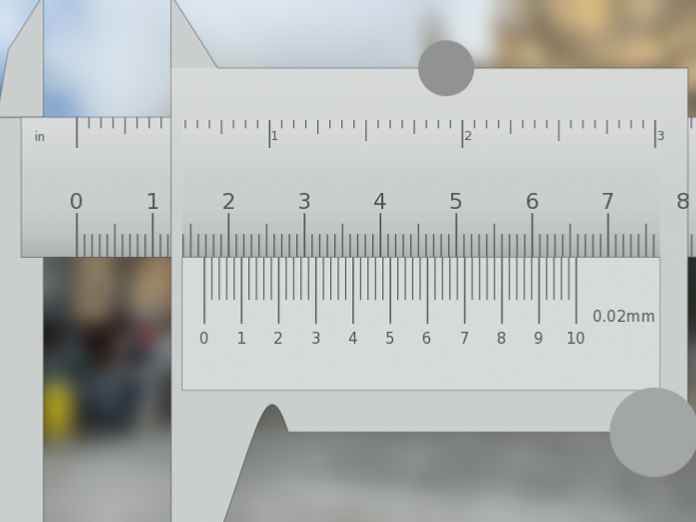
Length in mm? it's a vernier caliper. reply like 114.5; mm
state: 16.8; mm
